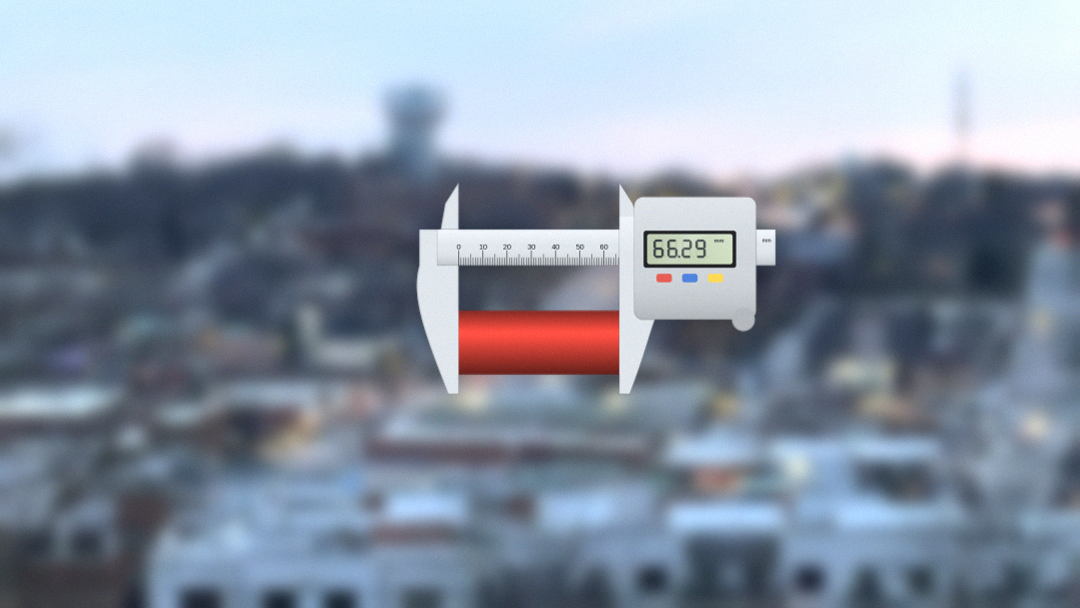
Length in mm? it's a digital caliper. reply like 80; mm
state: 66.29; mm
